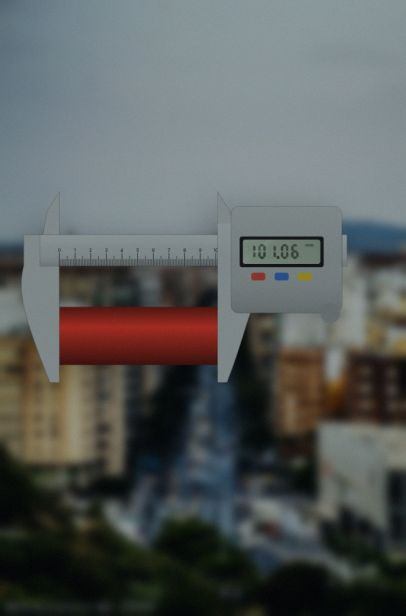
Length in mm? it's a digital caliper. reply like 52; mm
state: 101.06; mm
